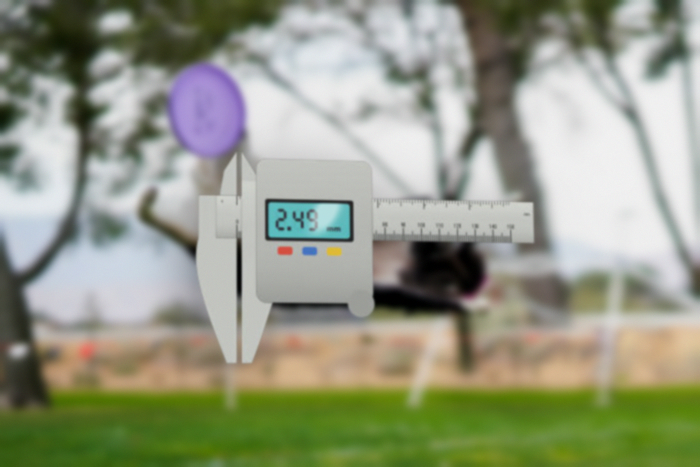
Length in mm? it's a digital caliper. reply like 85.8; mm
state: 2.49; mm
